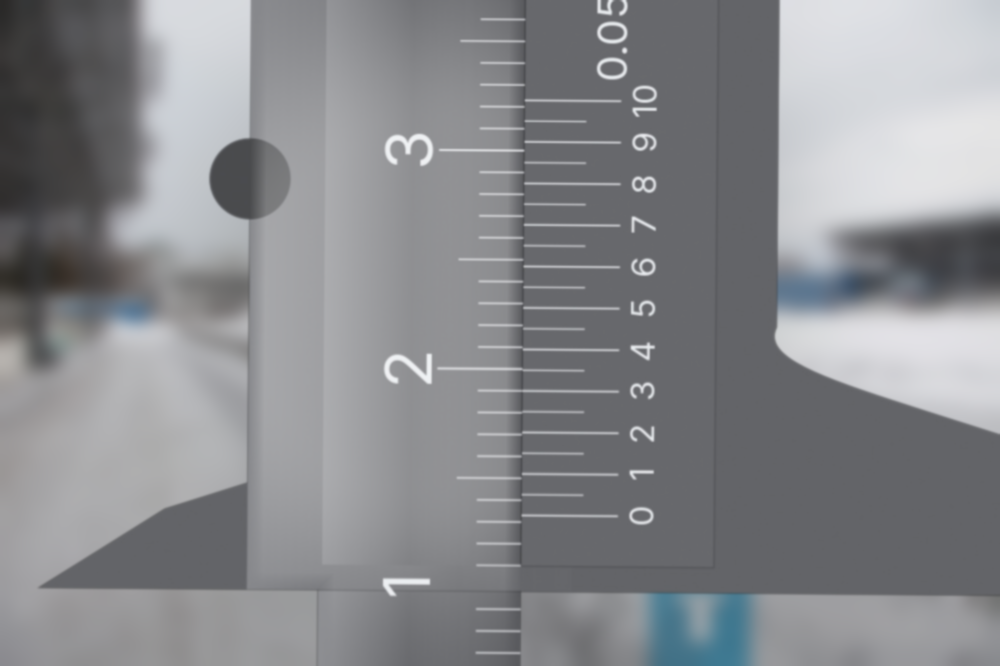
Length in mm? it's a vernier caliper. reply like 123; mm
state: 13.3; mm
